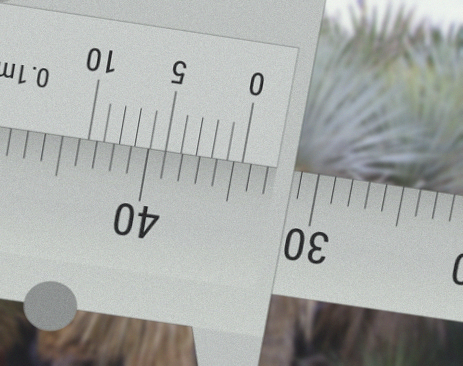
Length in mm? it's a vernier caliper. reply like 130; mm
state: 34.5; mm
